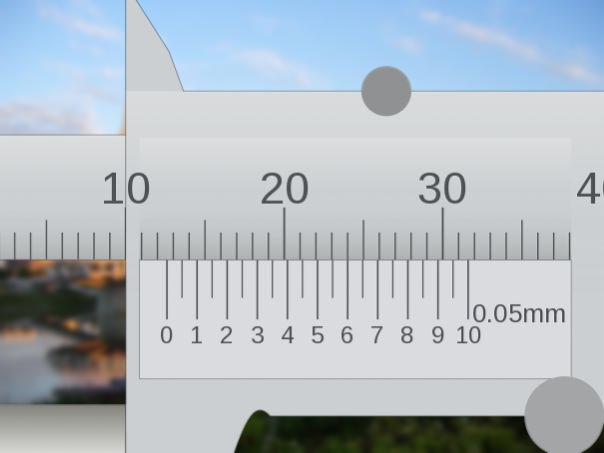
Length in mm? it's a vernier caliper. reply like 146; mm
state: 12.6; mm
